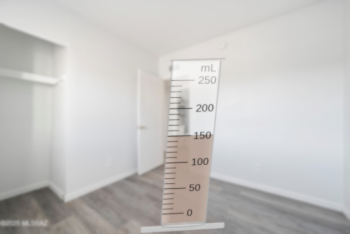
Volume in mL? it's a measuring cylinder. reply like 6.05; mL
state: 150; mL
